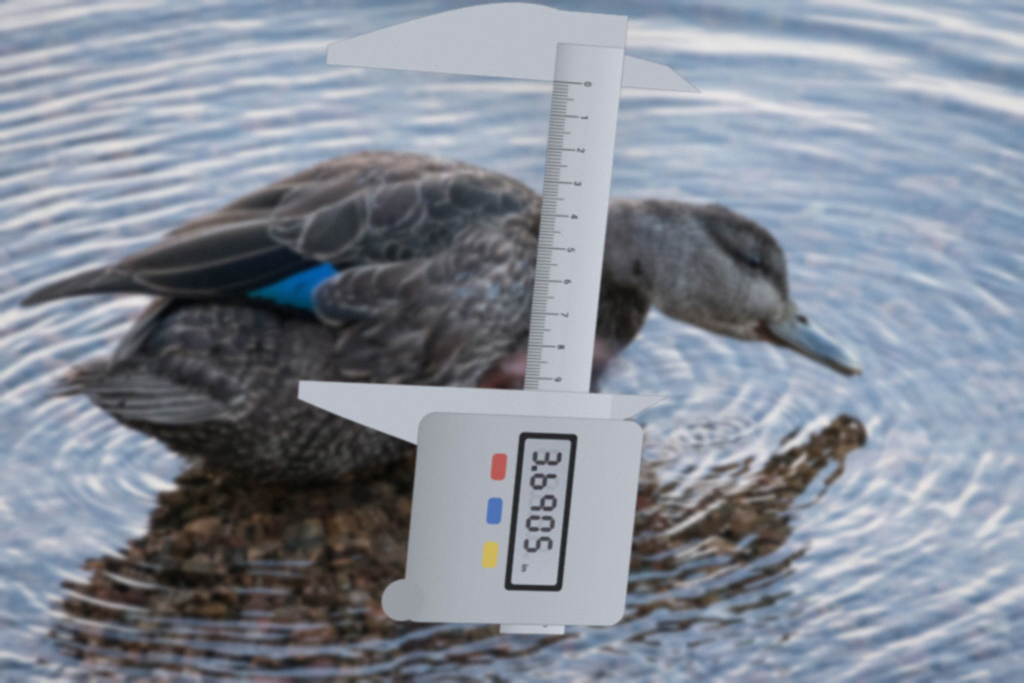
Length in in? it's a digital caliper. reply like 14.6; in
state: 3.6905; in
